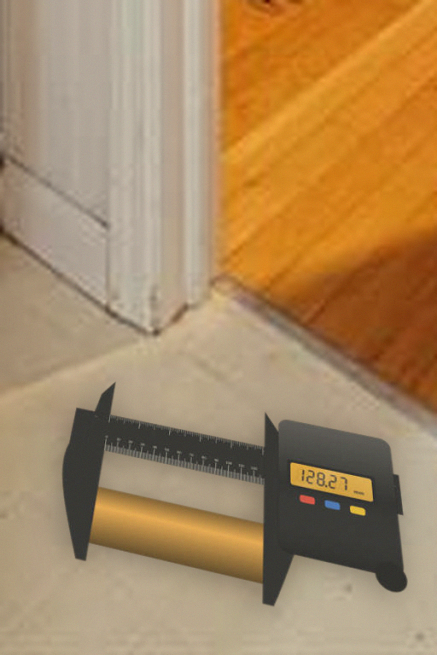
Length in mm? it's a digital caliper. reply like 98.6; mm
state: 128.27; mm
